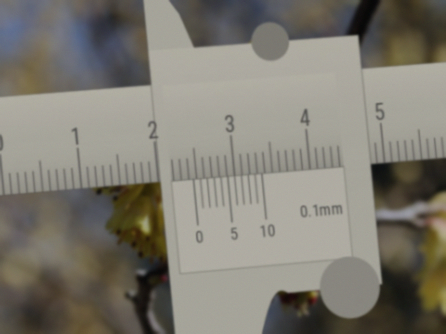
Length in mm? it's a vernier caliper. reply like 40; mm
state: 24.6; mm
